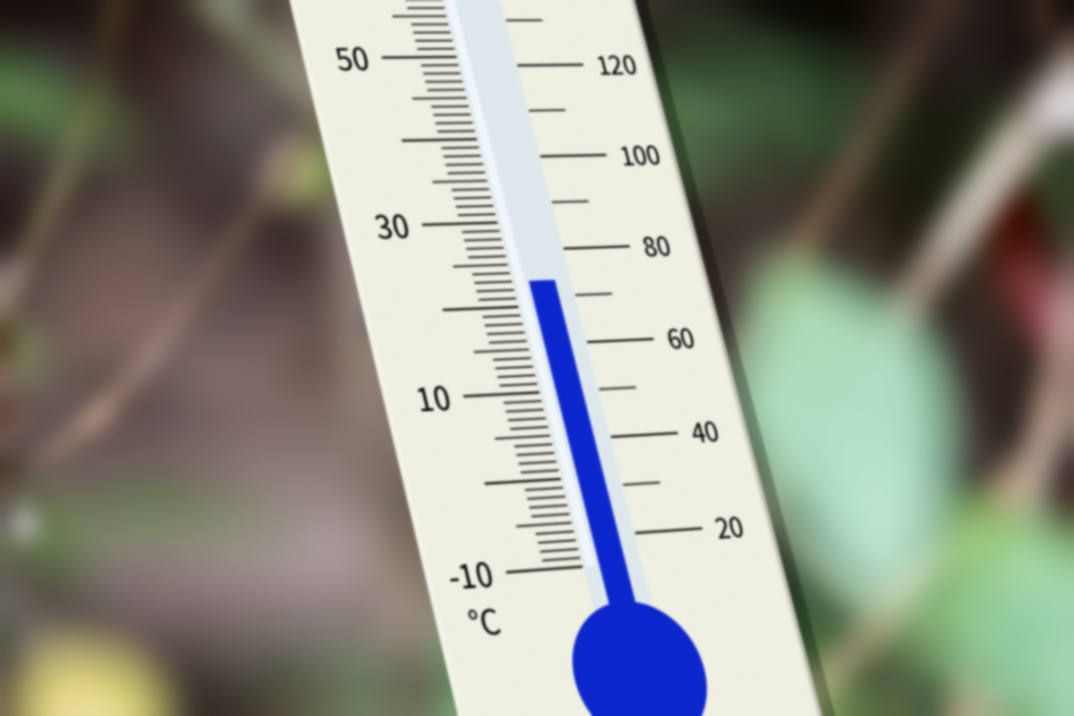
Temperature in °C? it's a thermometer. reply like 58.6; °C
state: 23; °C
